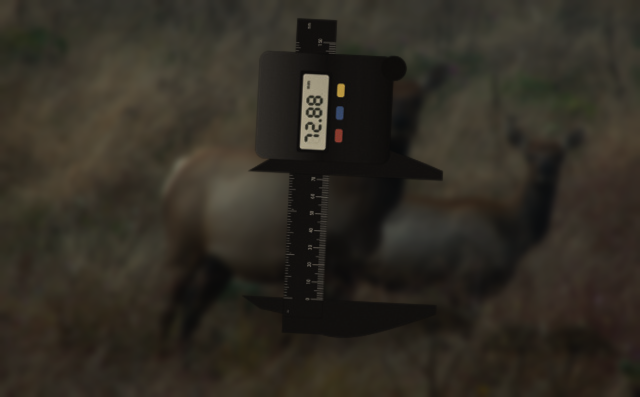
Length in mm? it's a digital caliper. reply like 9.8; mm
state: 72.88; mm
